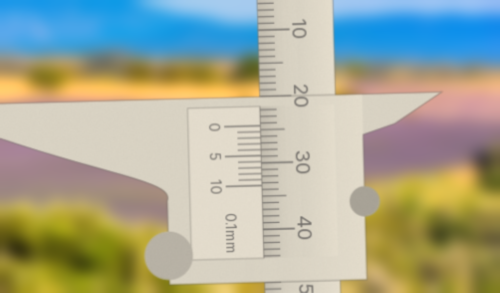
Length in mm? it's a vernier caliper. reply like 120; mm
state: 24.4; mm
